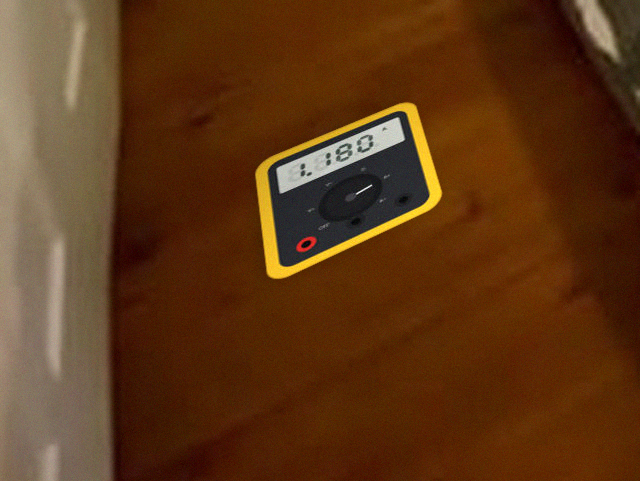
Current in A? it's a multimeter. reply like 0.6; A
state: 1.180; A
